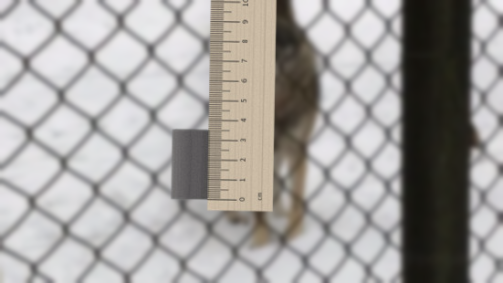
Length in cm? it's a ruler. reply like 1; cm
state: 3.5; cm
